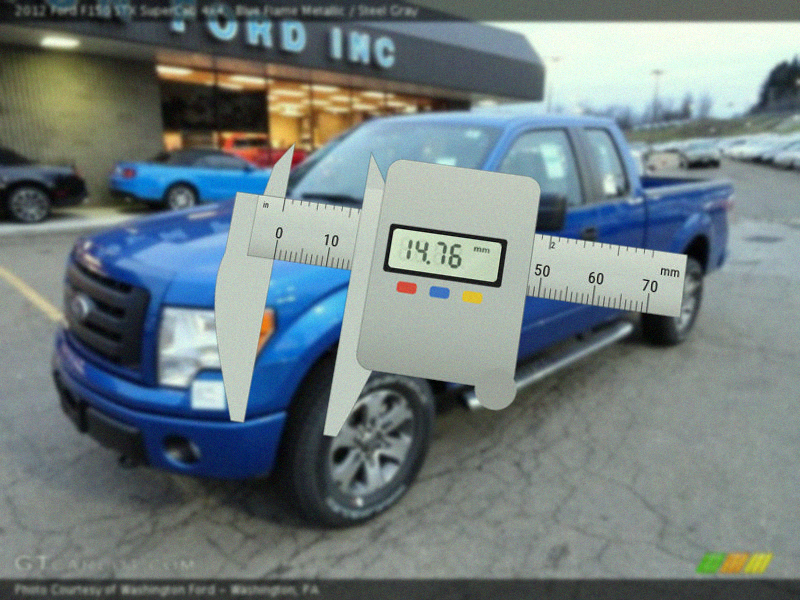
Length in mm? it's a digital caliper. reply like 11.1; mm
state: 14.76; mm
